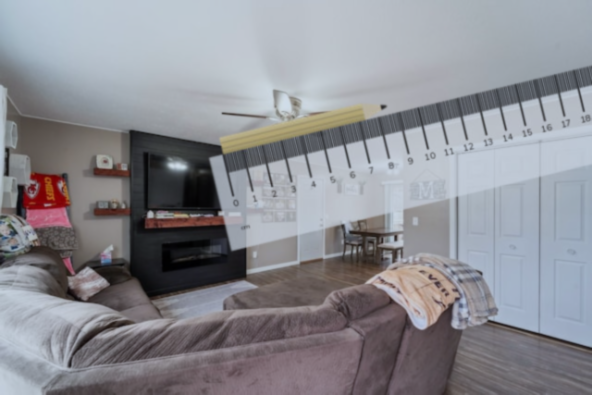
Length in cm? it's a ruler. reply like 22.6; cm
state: 8.5; cm
